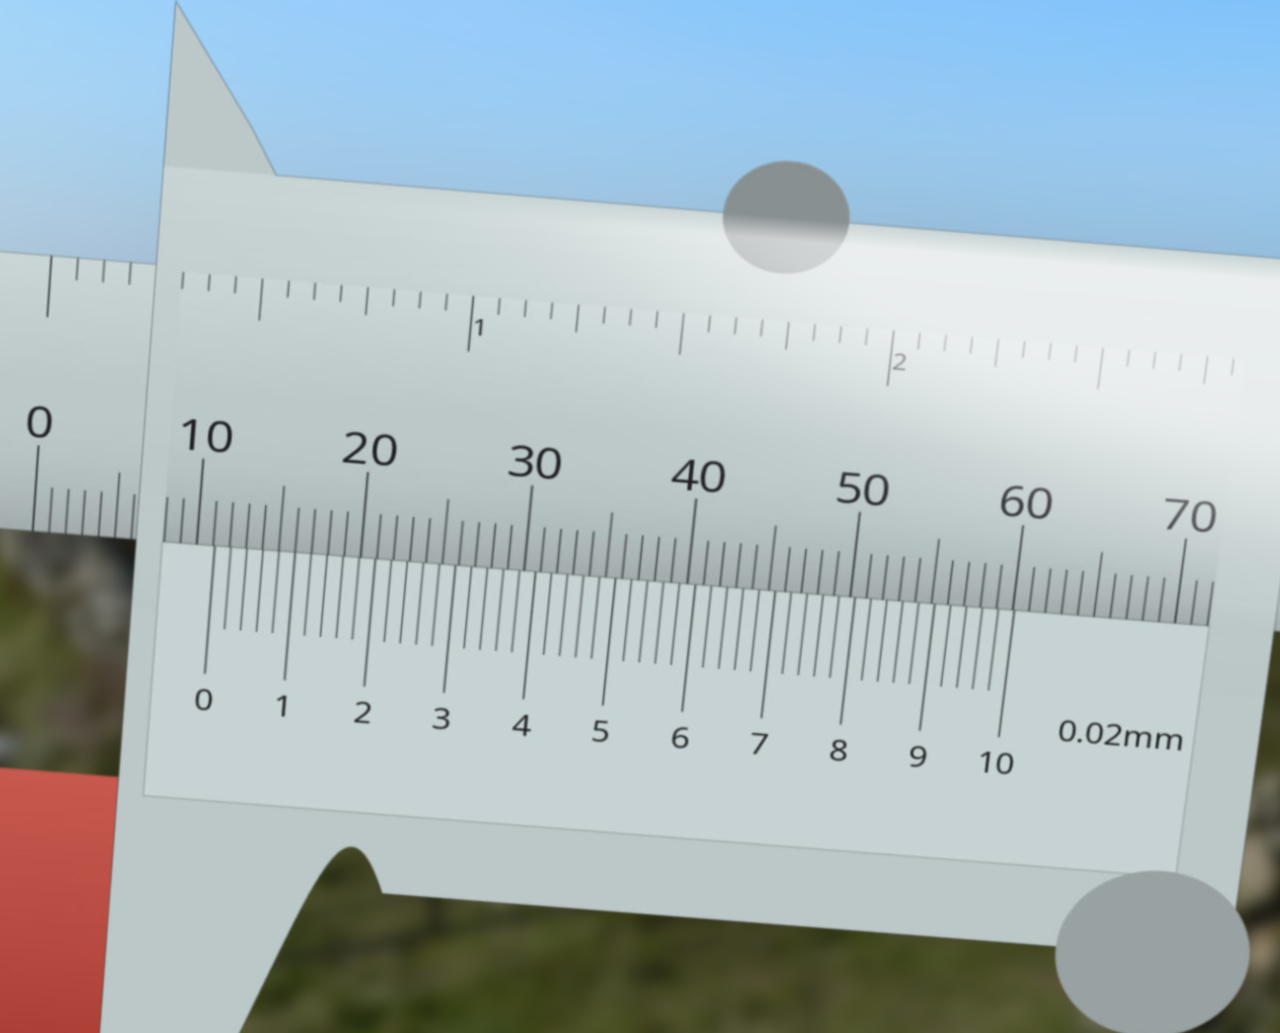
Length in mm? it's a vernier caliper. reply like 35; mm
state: 11.1; mm
